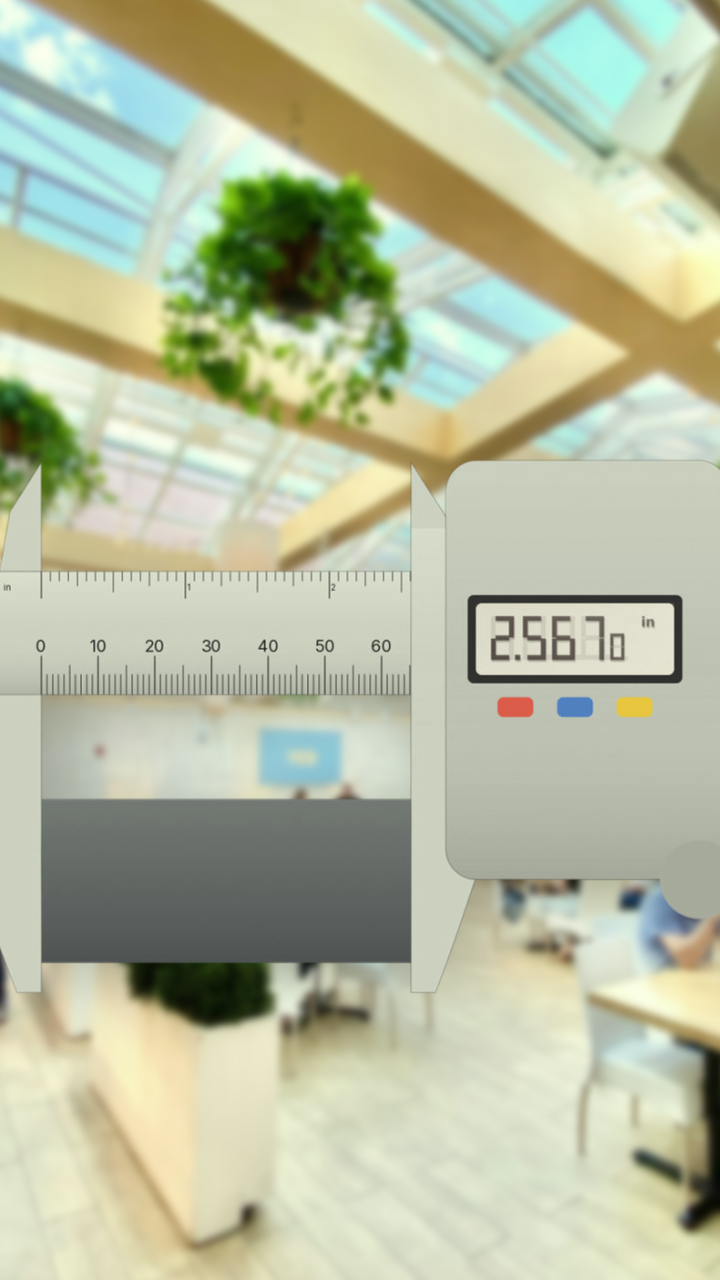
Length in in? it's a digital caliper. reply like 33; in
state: 2.5670; in
